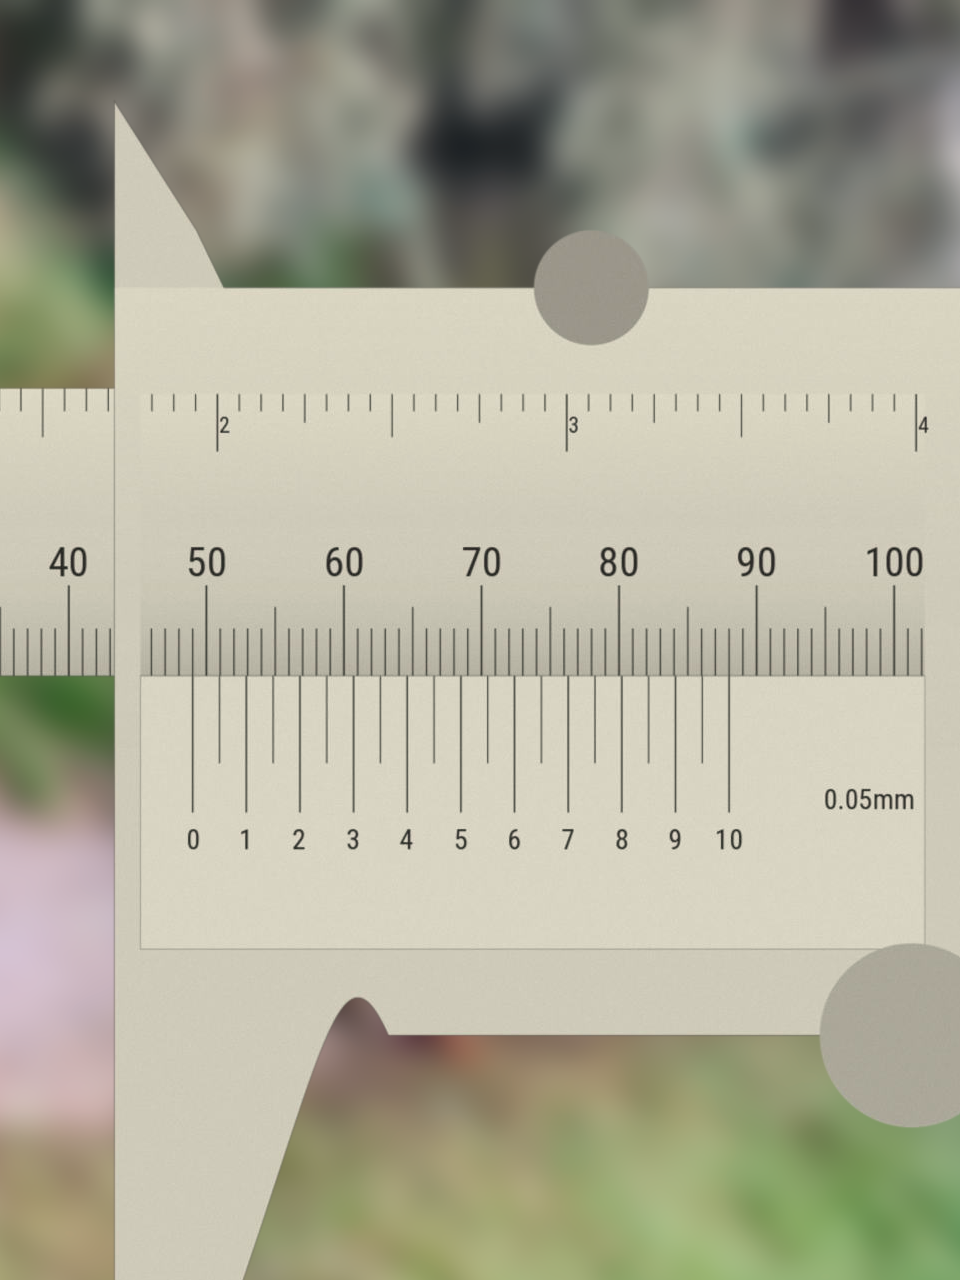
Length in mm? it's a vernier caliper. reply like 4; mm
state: 49.0; mm
